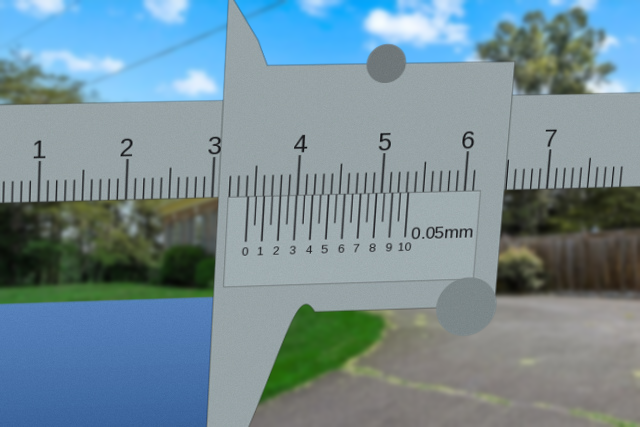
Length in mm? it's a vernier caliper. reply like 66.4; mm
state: 34.2; mm
